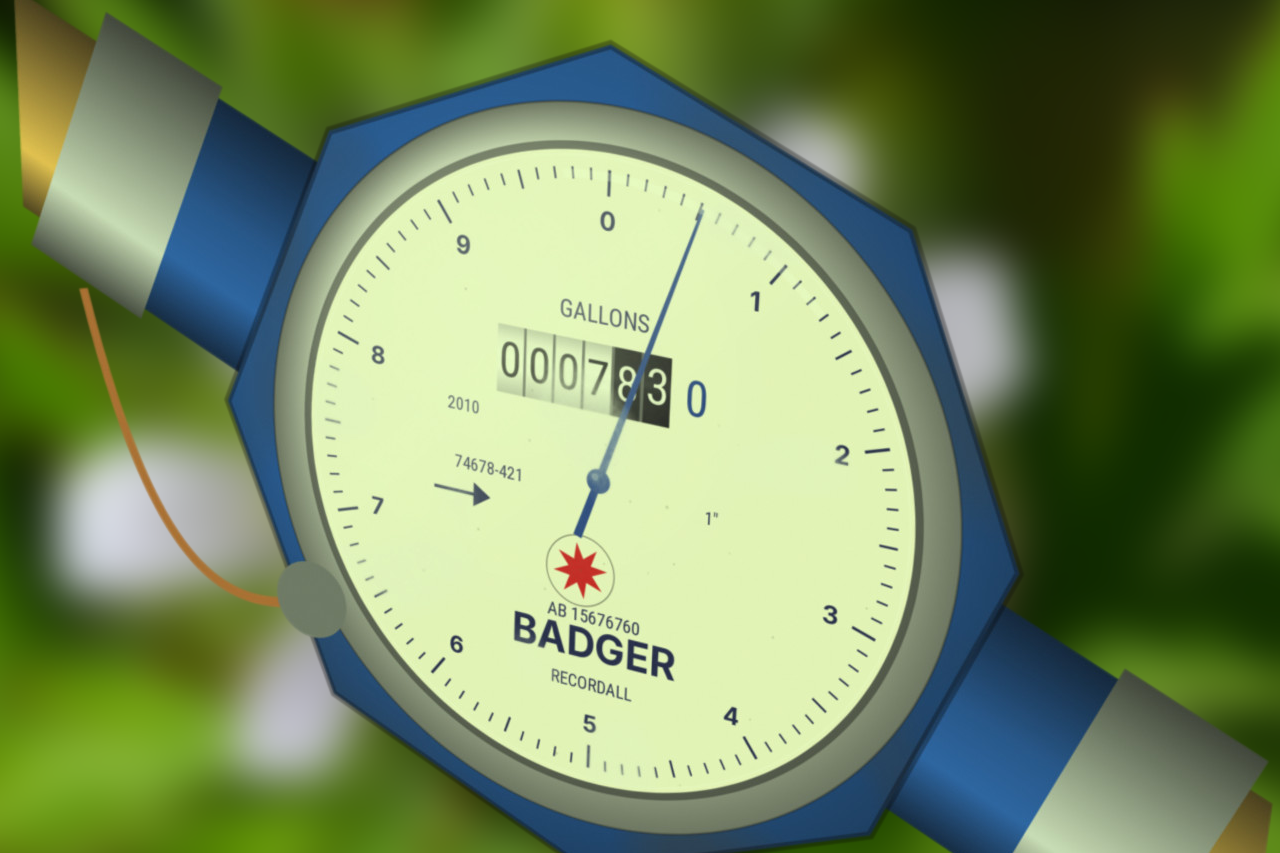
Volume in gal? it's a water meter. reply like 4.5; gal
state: 7830.5; gal
